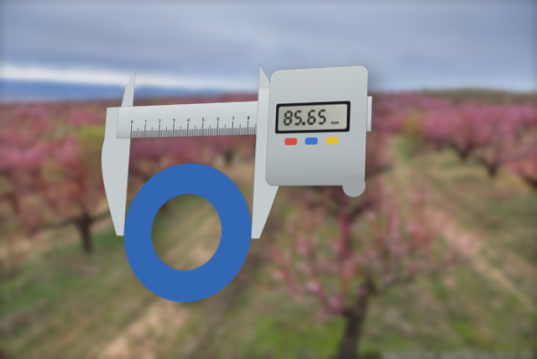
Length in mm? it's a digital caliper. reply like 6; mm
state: 85.65; mm
